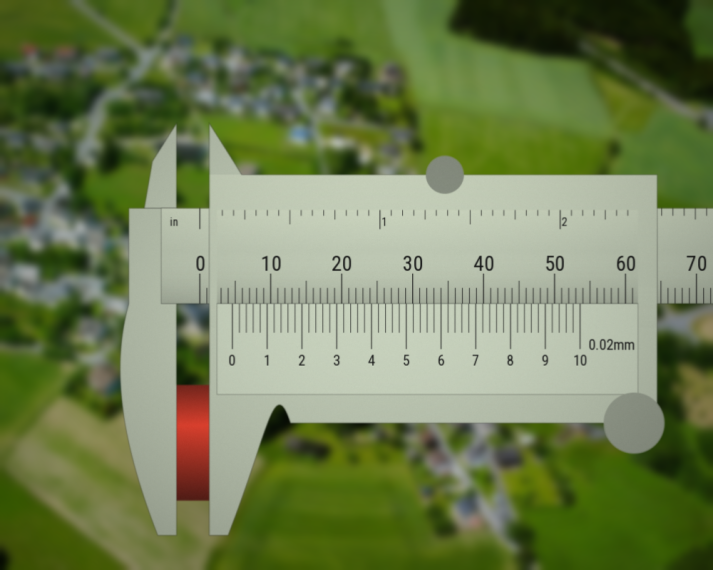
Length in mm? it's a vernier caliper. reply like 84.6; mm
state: 4.6; mm
